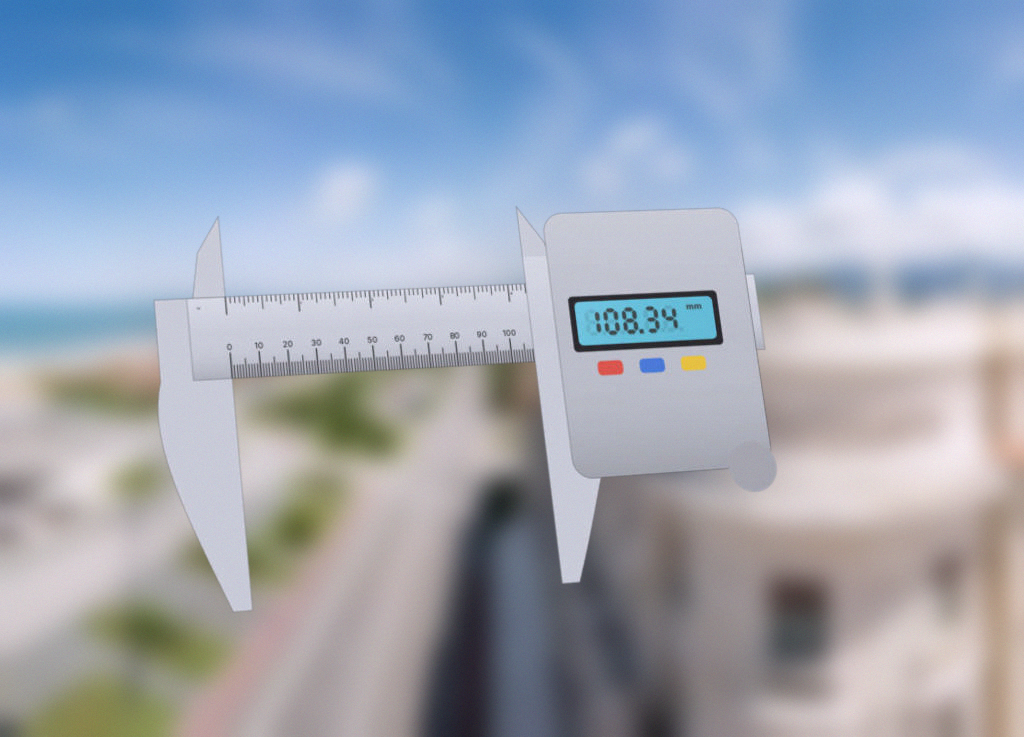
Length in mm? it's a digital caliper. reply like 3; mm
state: 108.34; mm
